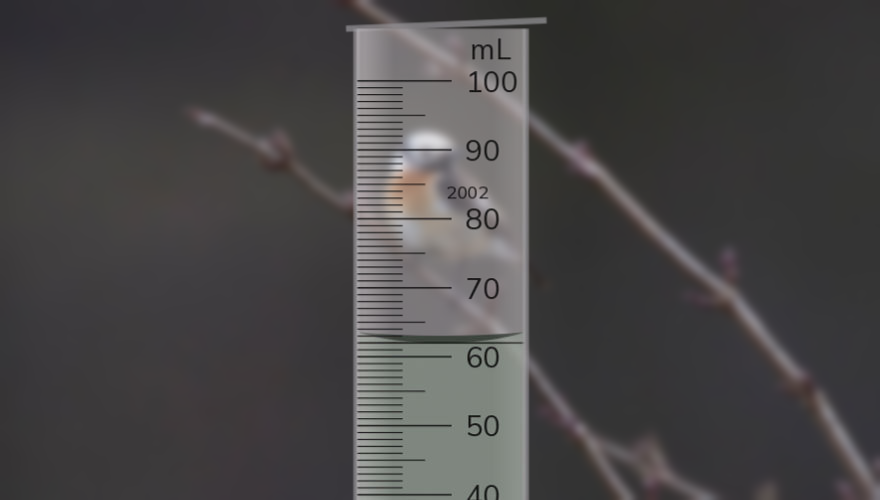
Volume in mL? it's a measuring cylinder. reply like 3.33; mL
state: 62; mL
